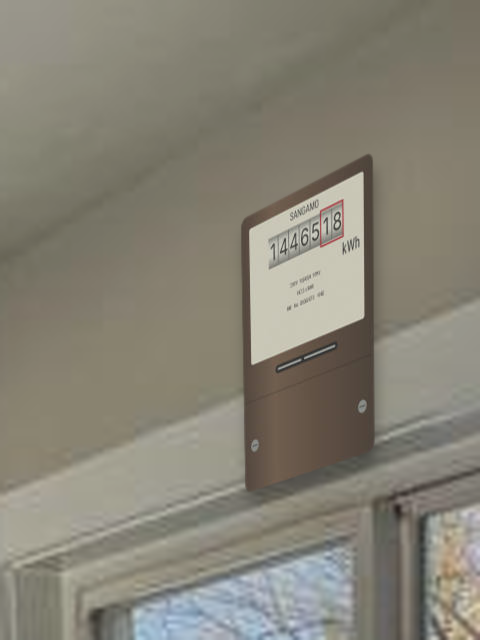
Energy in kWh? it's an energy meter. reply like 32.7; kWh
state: 14465.18; kWh
